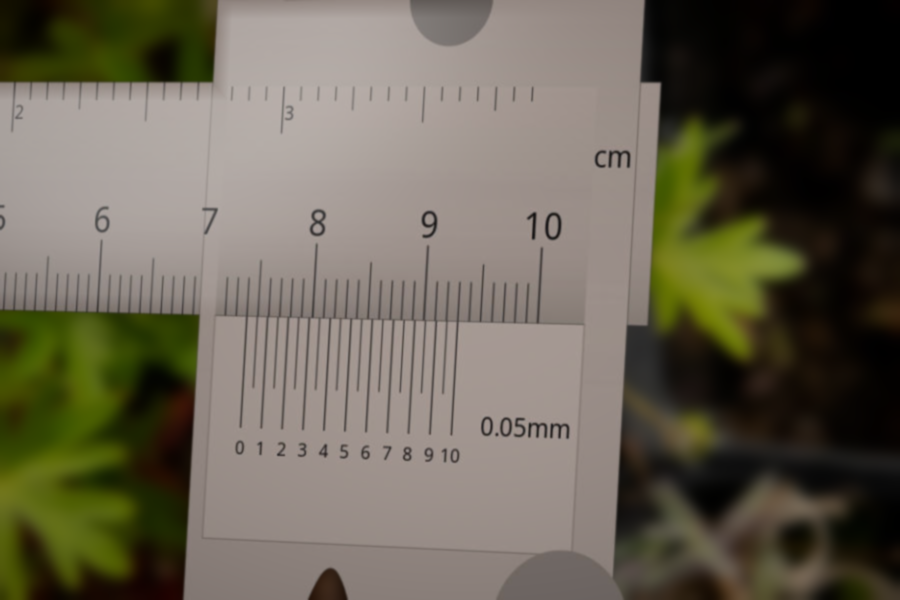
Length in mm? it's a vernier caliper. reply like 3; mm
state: 74.0; mm
